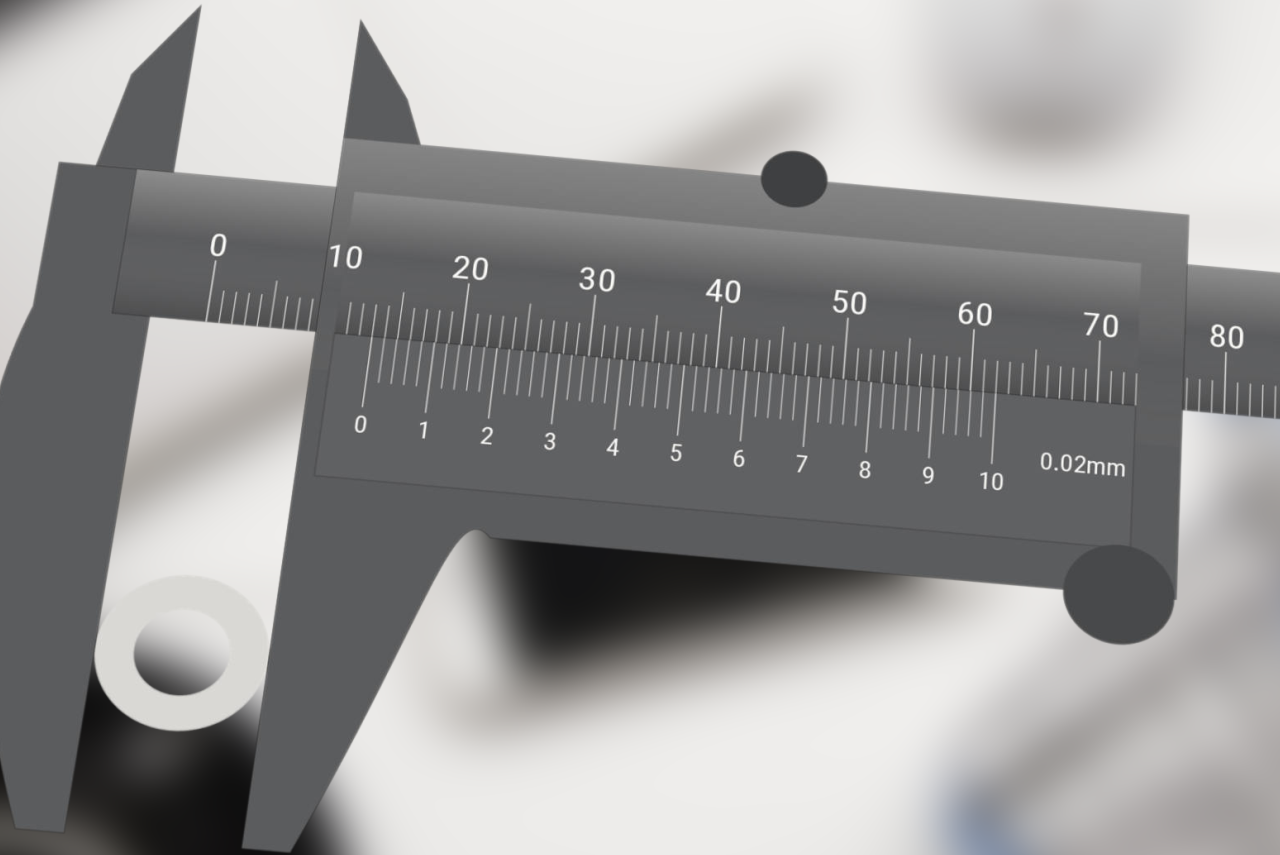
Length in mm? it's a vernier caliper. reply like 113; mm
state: 13.0; mm
